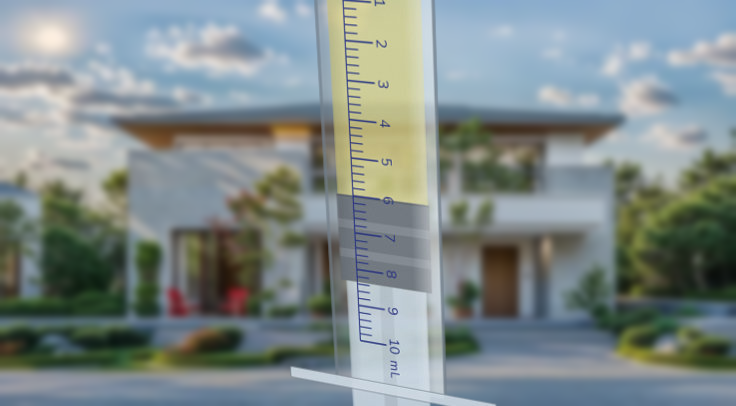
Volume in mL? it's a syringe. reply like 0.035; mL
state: 6; mL
